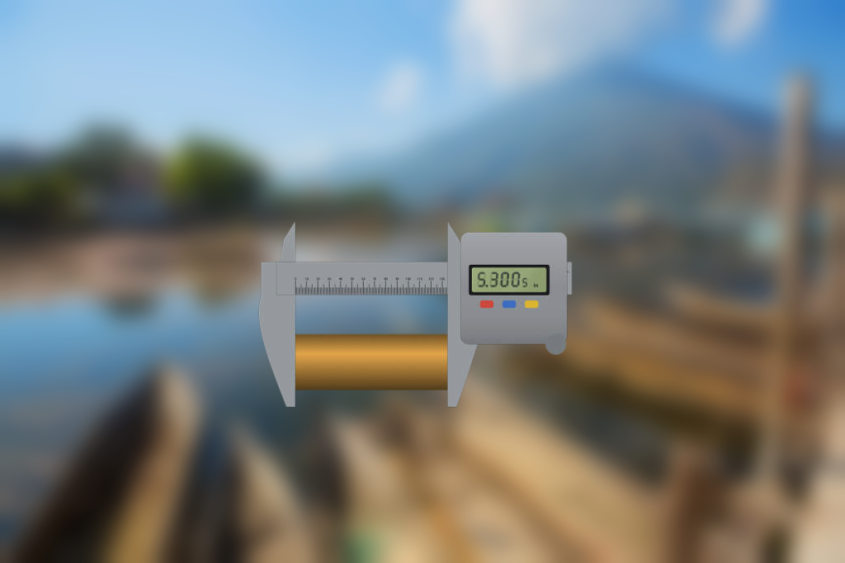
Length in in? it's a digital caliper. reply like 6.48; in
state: 5.3005; in
